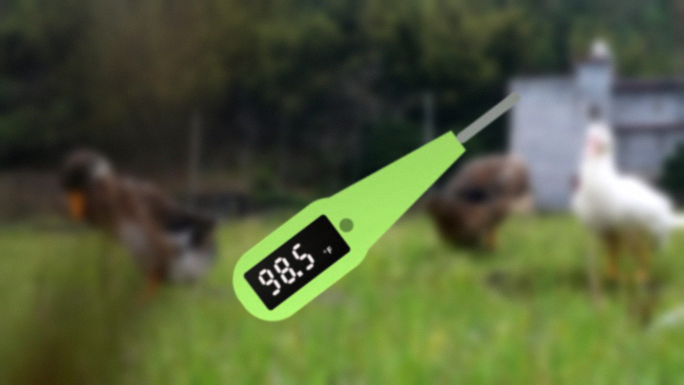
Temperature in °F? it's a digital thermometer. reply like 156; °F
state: 98.5; °F
